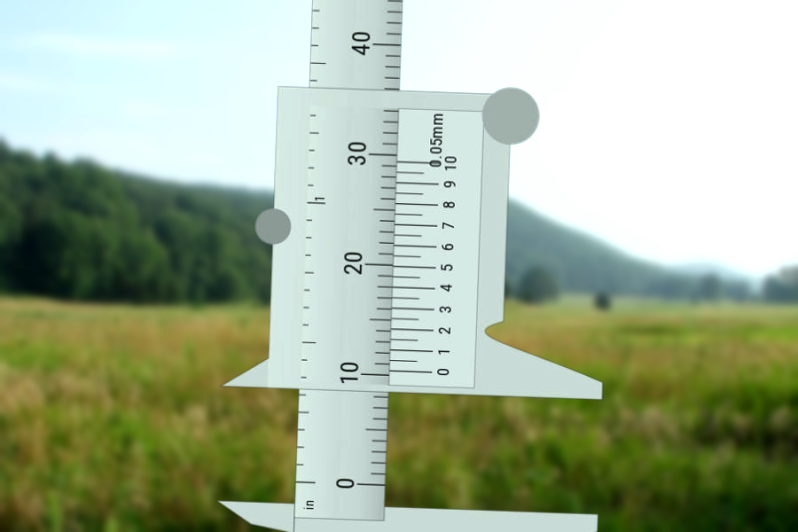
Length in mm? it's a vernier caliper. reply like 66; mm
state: 10.4; mm
